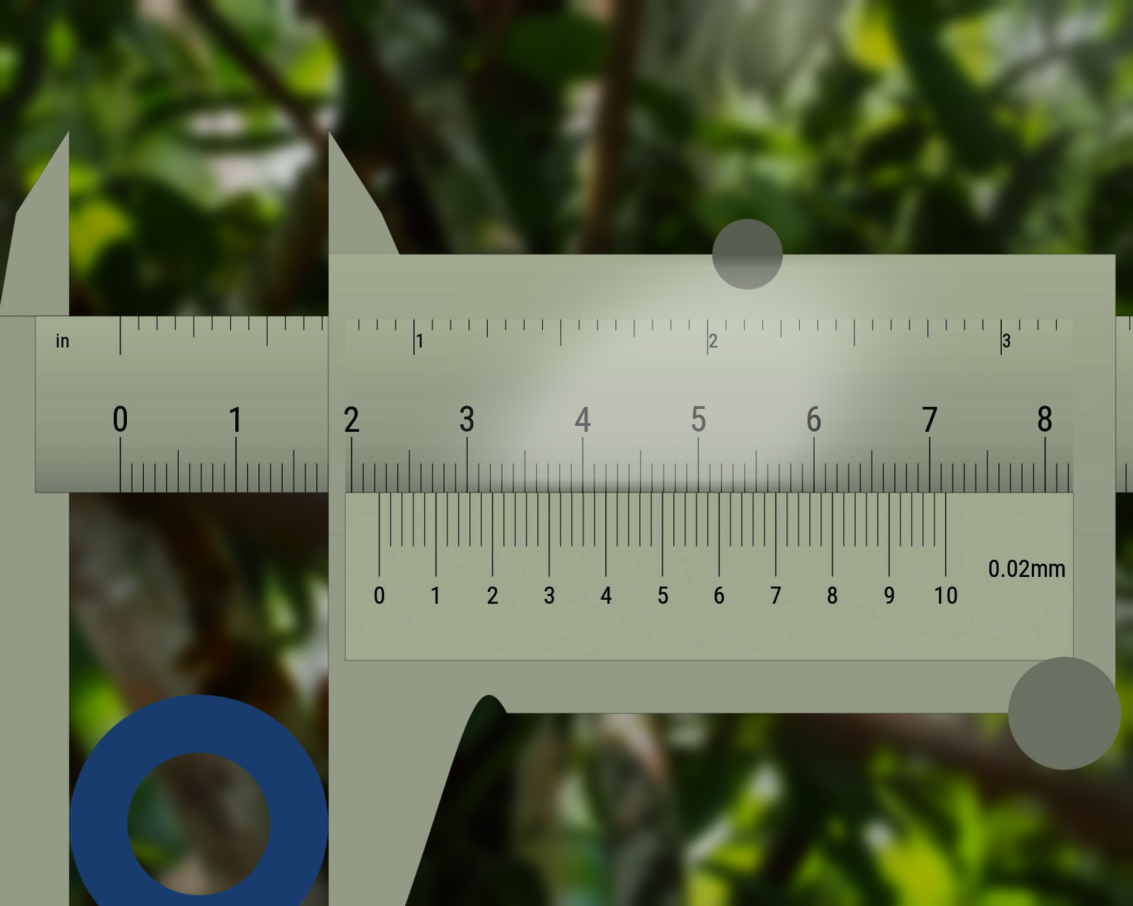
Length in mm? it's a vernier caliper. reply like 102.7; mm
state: 22.4; mm
